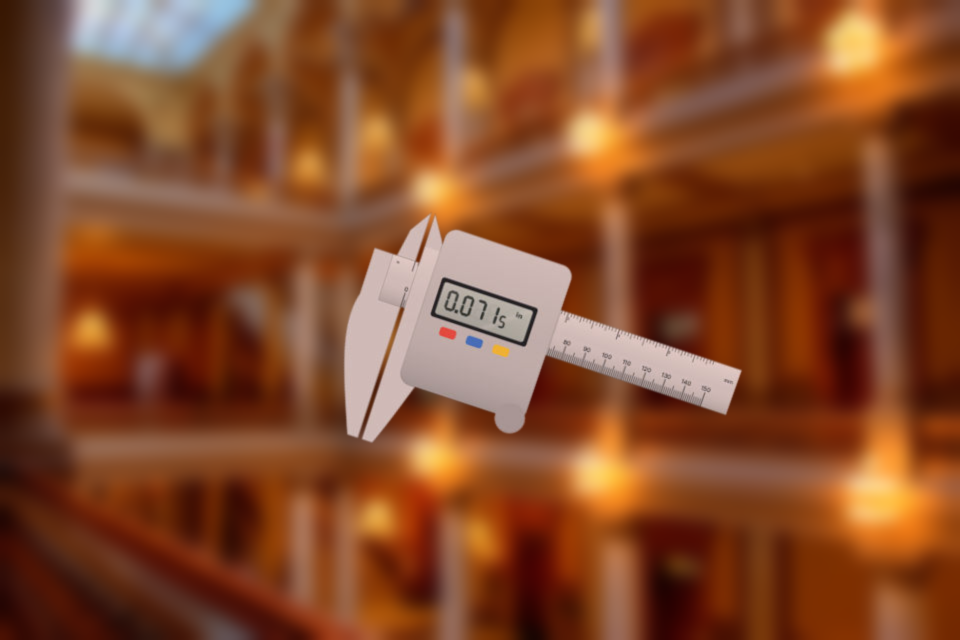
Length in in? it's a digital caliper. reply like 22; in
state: 0.0715; in
